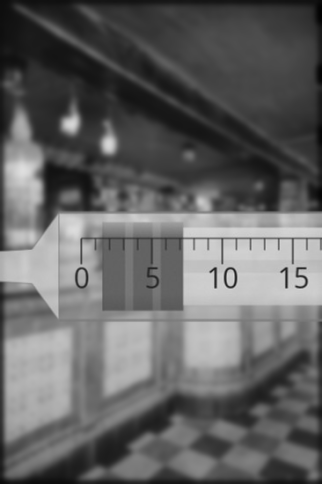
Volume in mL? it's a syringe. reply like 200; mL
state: 1.5; mL
